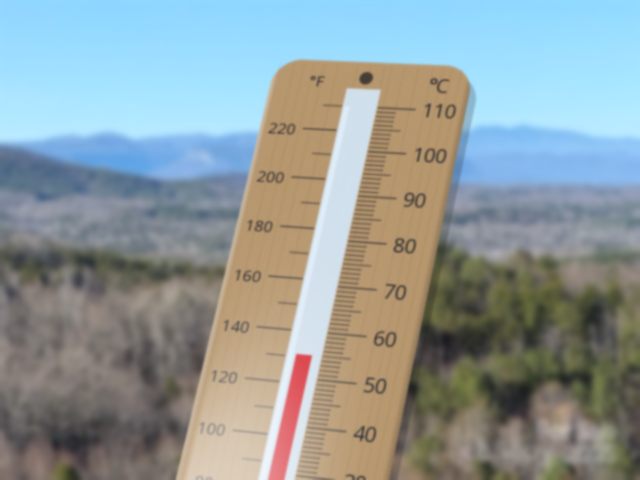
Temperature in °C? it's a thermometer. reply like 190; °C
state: 55; °C
